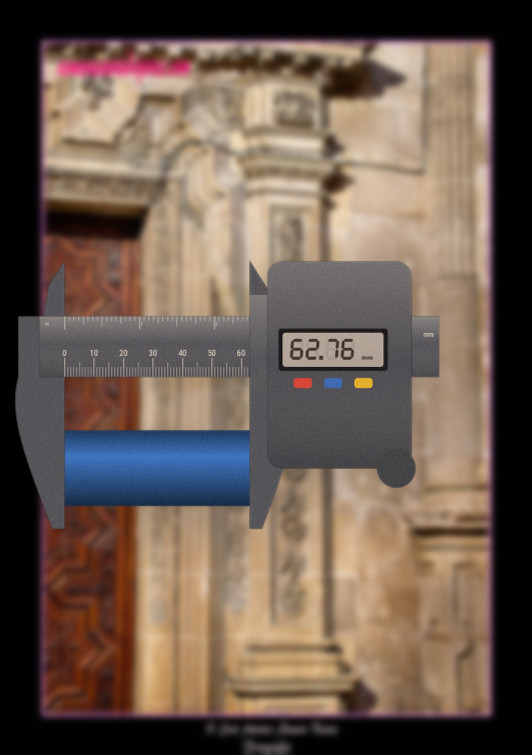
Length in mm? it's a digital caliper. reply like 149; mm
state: 62.76; mm
